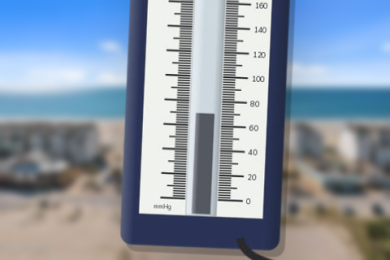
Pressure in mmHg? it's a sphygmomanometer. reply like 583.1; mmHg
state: 70; mmHg
